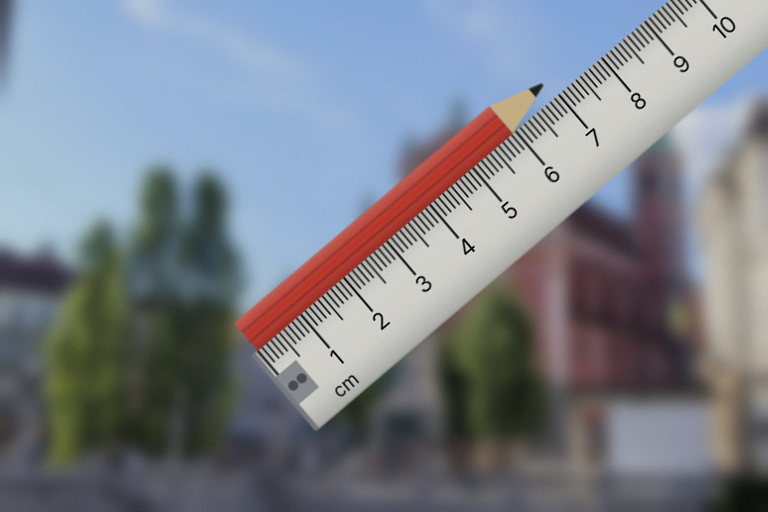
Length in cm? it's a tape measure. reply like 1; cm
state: 6.9; cm
